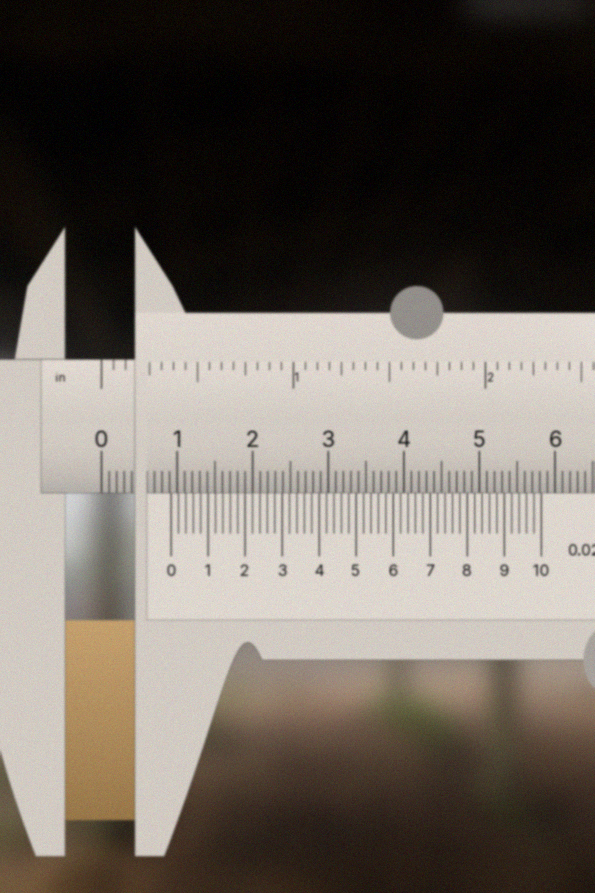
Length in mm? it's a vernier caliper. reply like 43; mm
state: 9.2; mm
